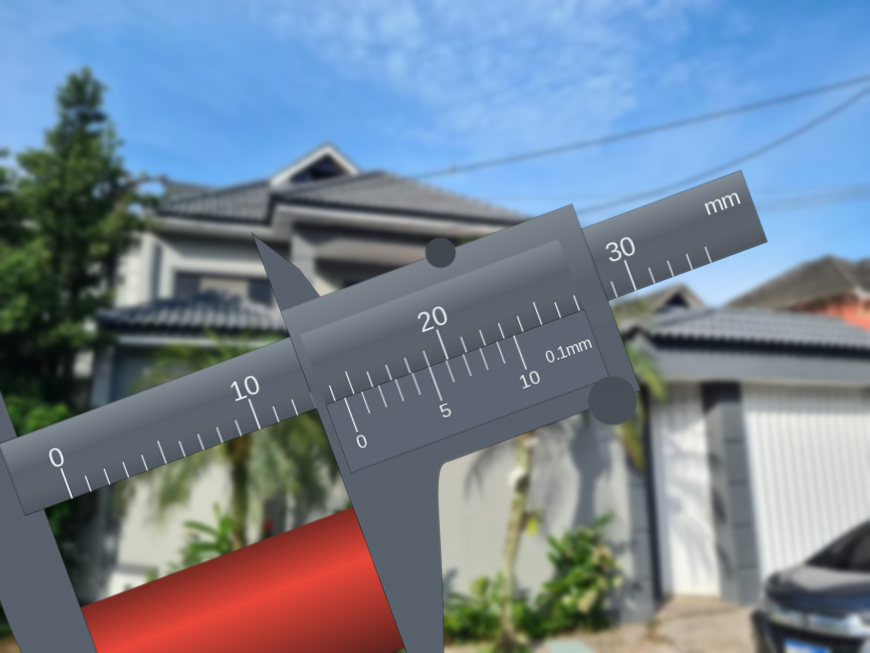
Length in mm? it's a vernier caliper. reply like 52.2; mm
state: 14.5; mm
